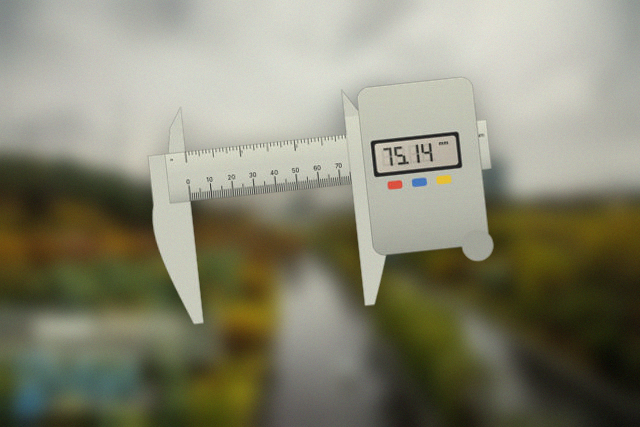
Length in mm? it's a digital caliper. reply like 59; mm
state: 75.14; mm
